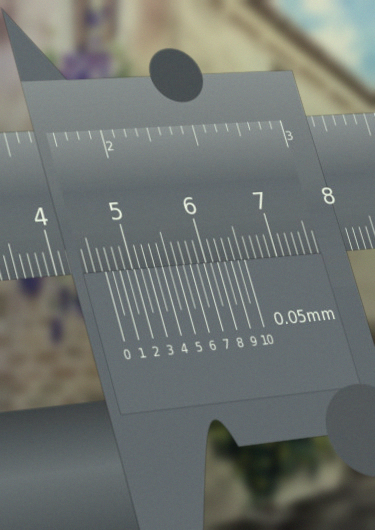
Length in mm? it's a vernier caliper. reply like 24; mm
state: 46.4; mm
